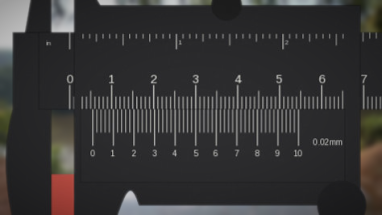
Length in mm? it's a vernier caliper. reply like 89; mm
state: 5.5; mm
